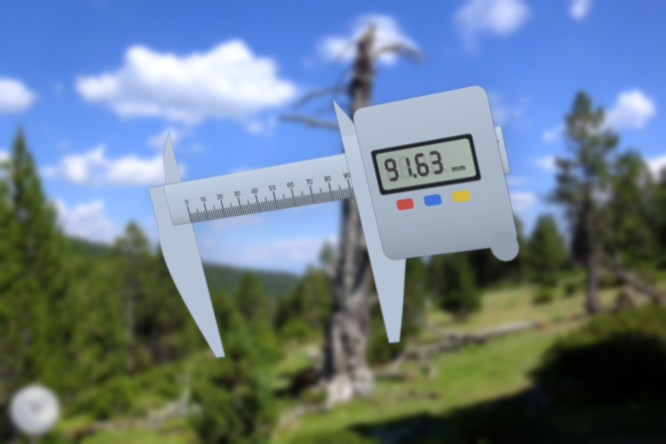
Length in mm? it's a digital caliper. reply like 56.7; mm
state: 91.63; mm
